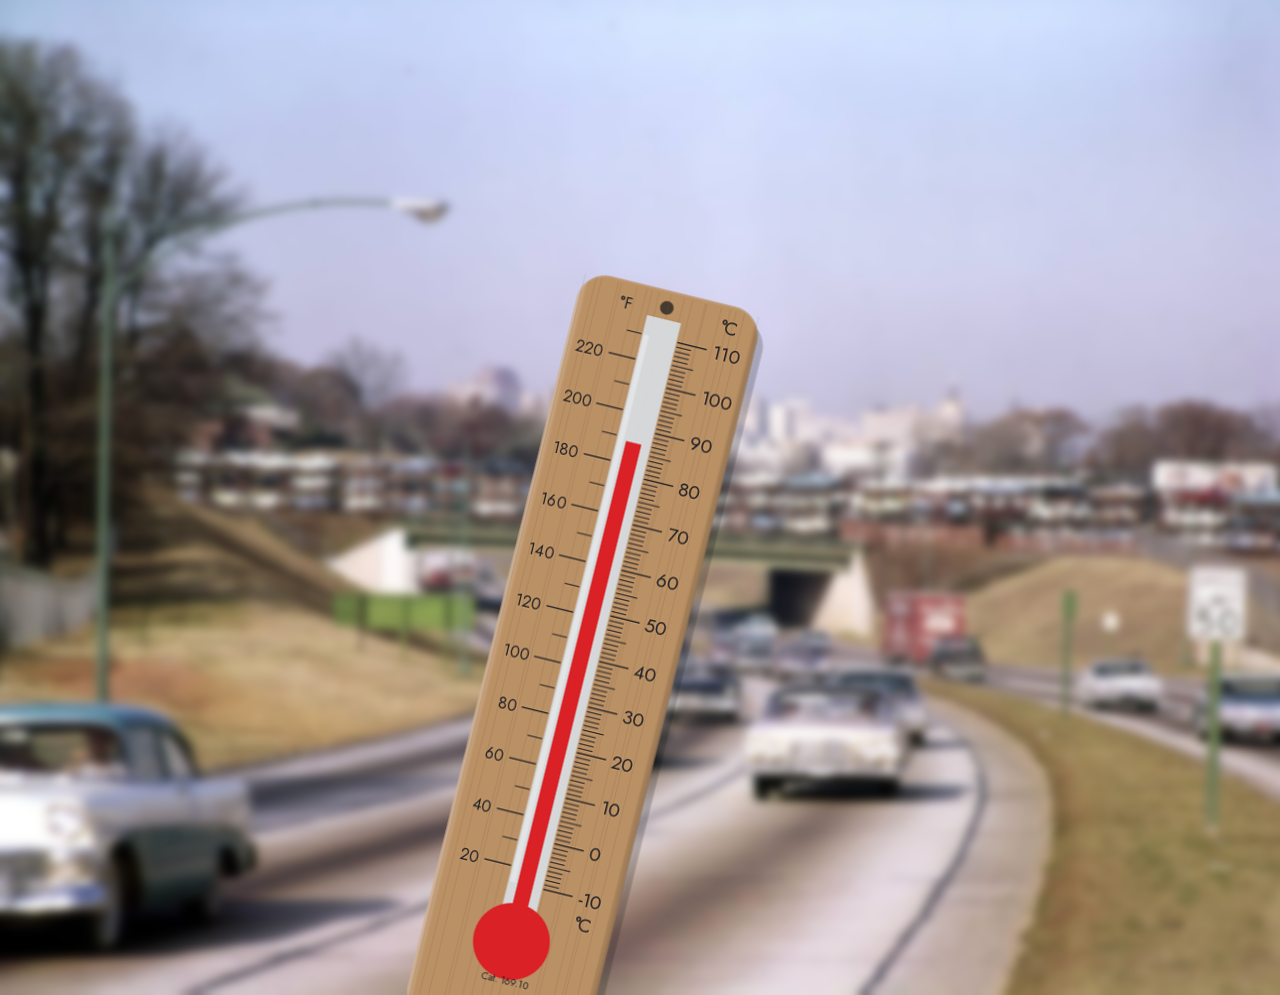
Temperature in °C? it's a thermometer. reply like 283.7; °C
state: 87; °C
